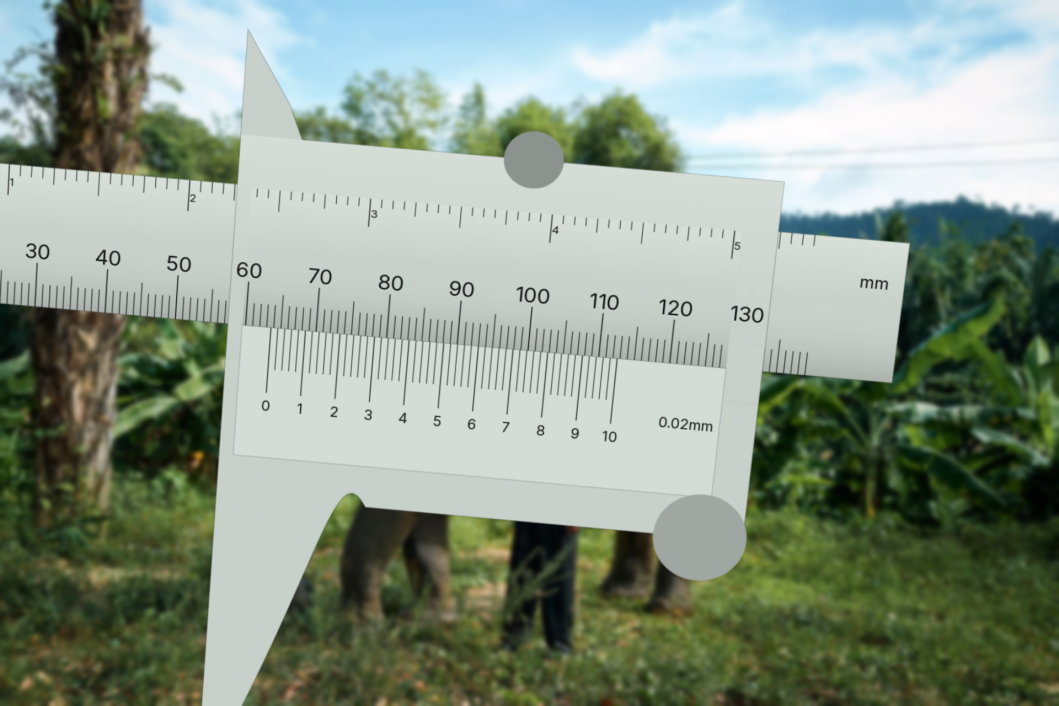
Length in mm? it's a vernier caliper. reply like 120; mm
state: 63.6; mm
